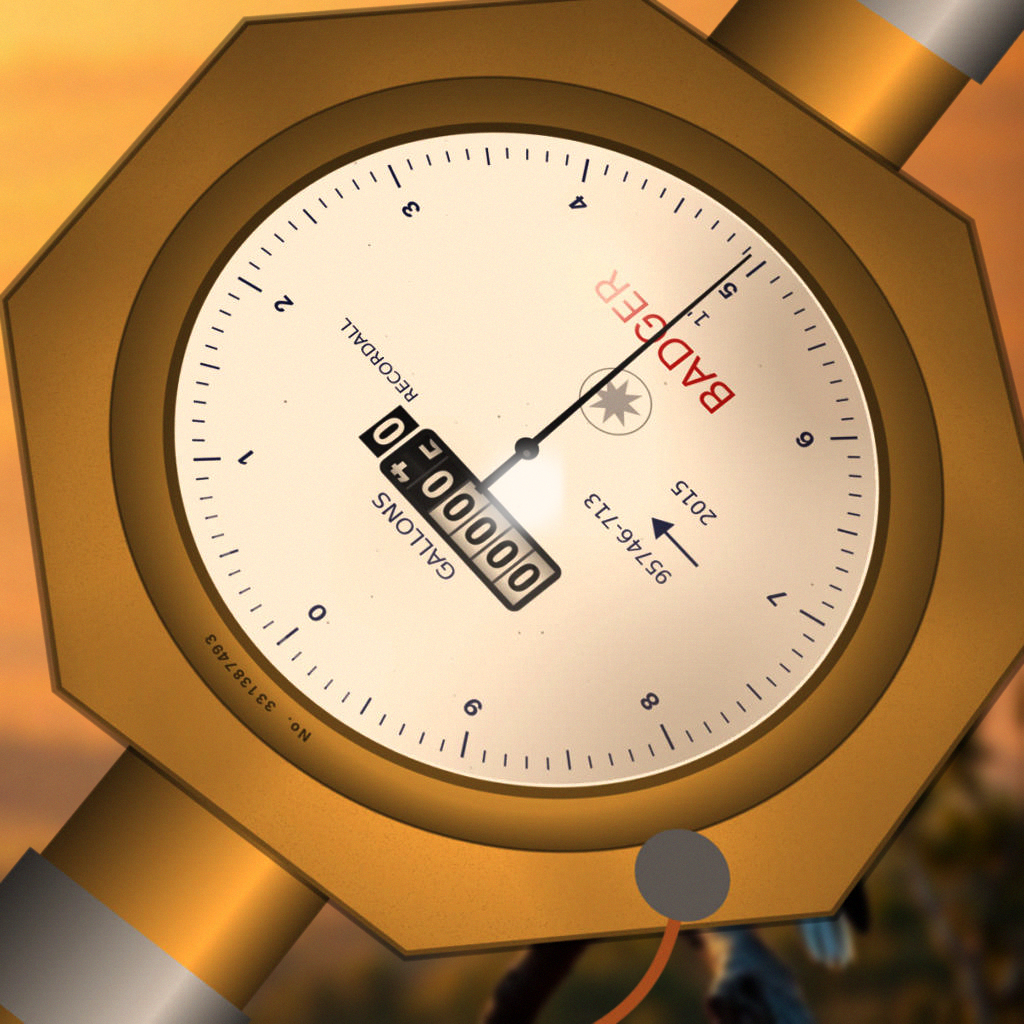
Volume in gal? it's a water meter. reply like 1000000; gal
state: 44.9; gal
